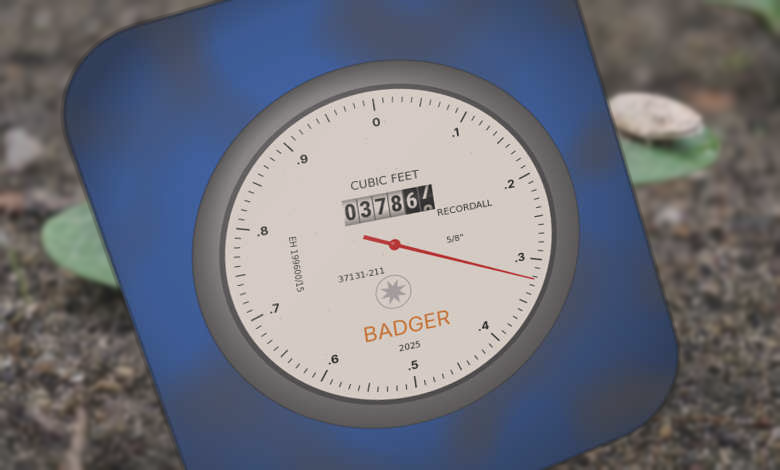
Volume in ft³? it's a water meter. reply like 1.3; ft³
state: 37867.32; ft³
